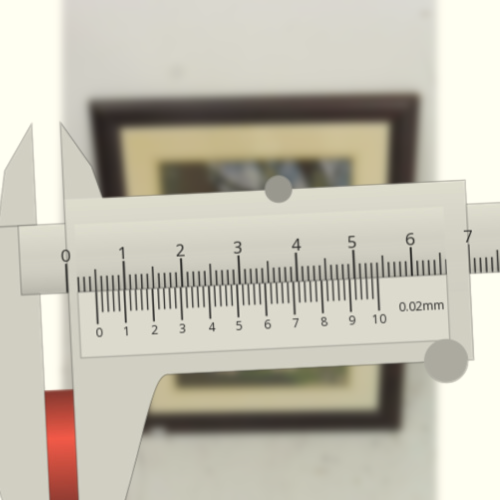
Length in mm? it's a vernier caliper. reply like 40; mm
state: 5.0; mm
